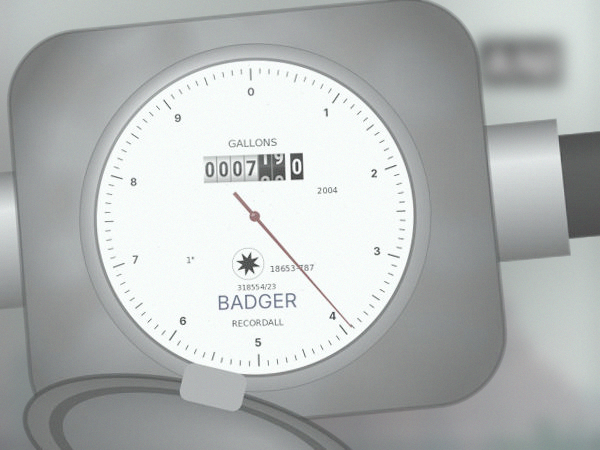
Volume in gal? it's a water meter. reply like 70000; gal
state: 7193.9; gal
